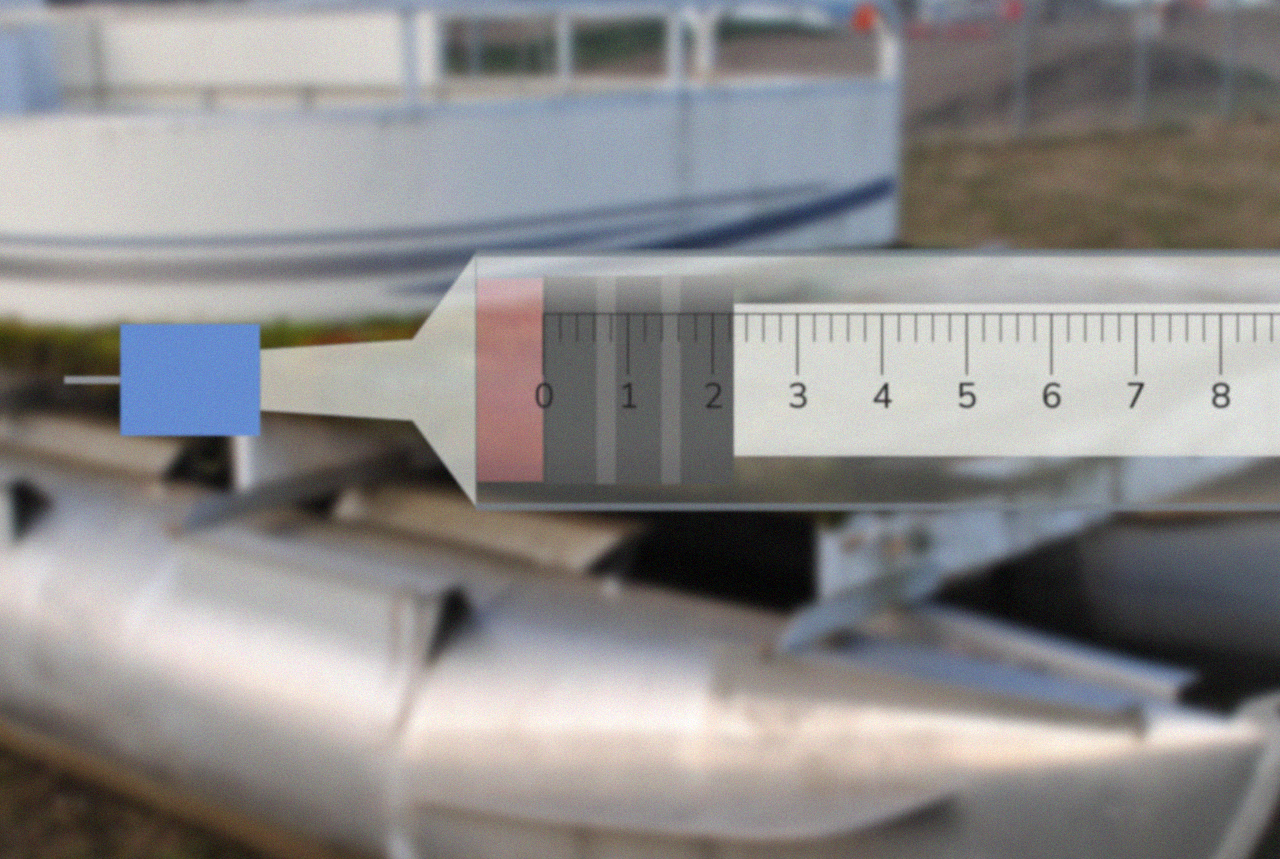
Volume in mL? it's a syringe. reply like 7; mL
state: 0; mL
